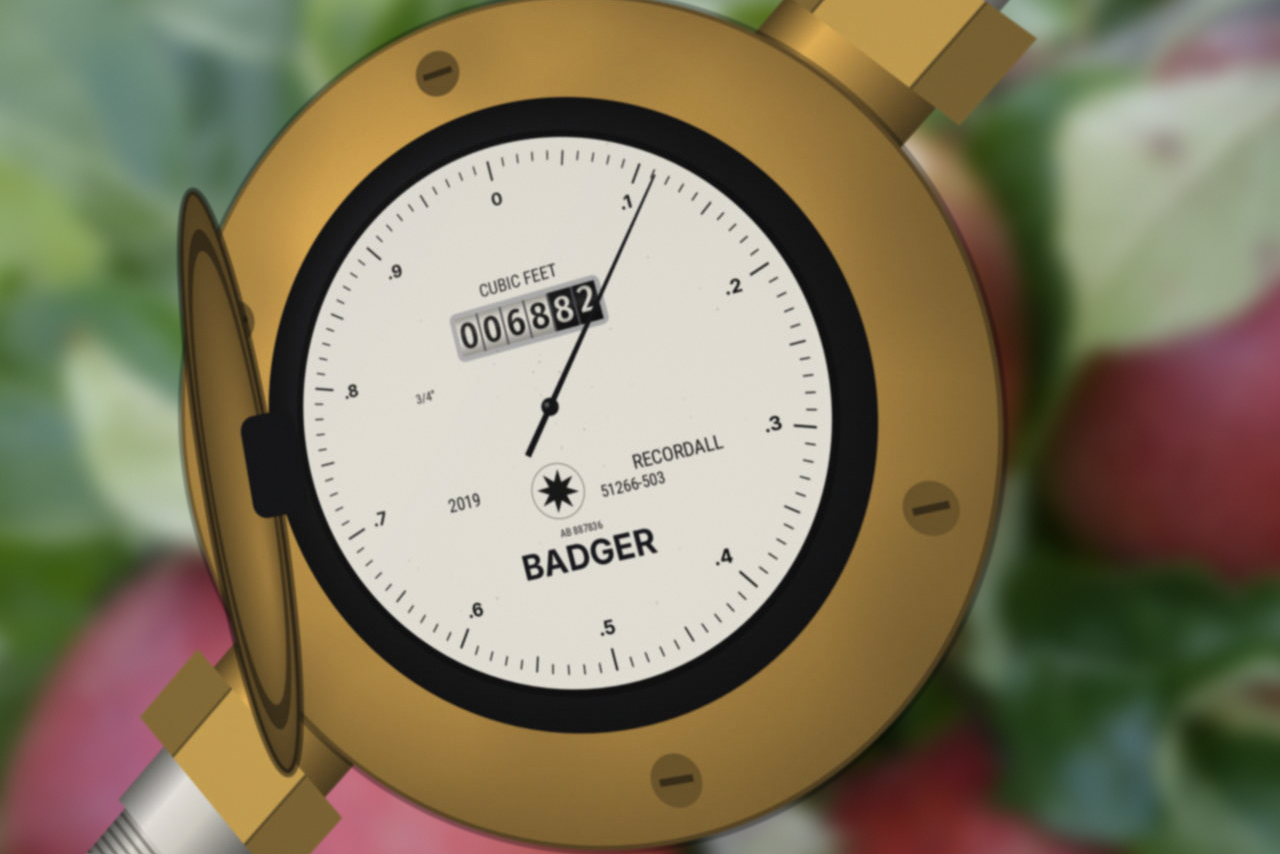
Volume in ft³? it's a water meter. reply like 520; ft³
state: 6882.11; ft³
